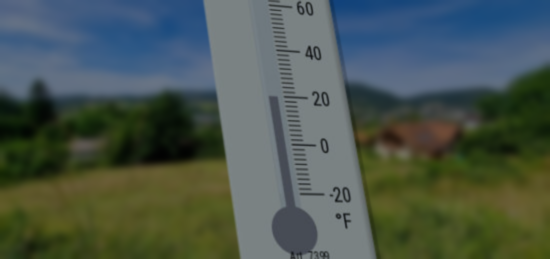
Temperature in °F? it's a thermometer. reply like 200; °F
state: 20; °F
